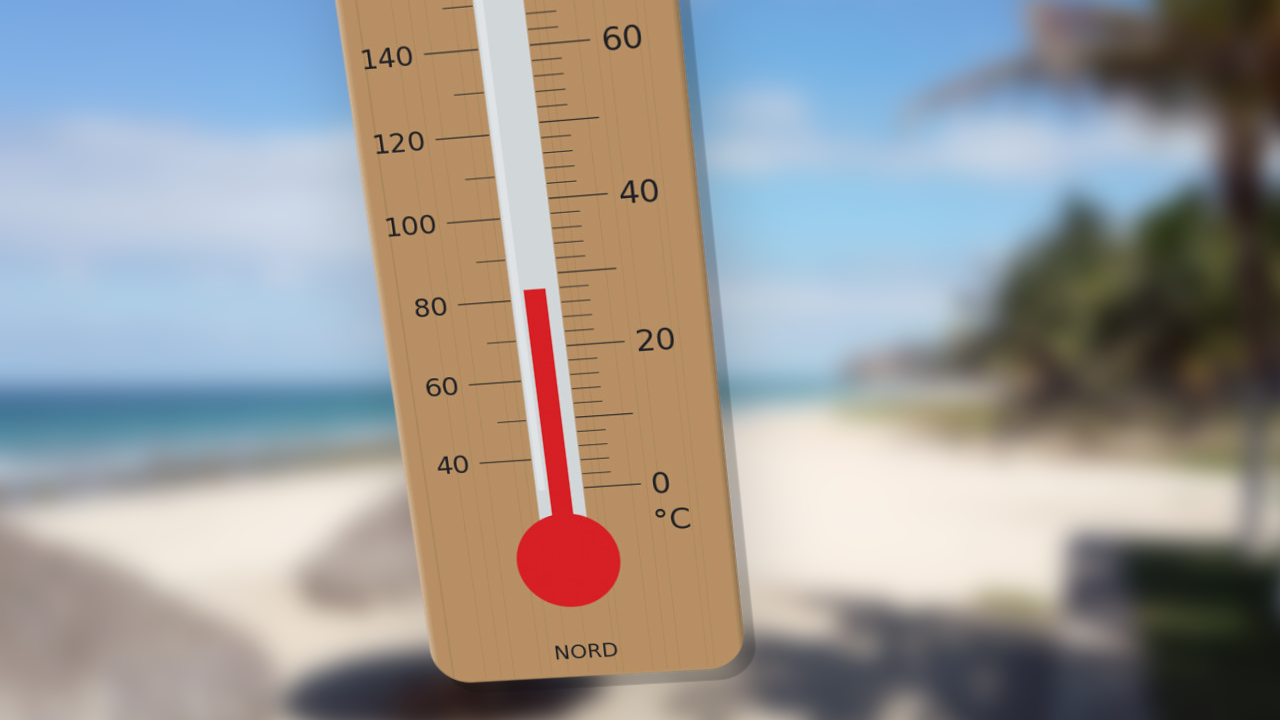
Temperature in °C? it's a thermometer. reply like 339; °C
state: 28; °C
